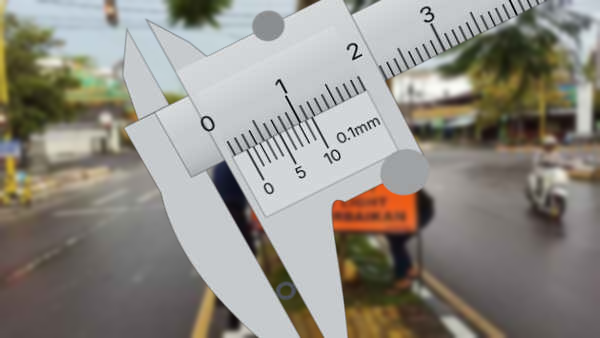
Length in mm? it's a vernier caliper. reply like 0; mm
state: 2.6; mm
